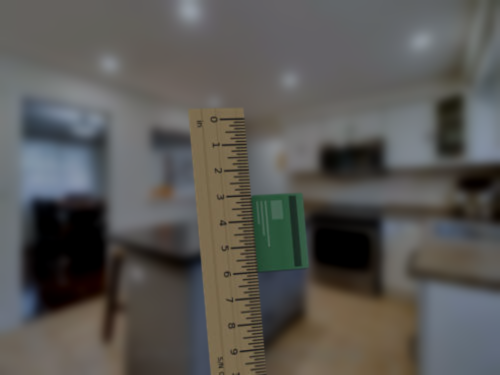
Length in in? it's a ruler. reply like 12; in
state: 3; in
